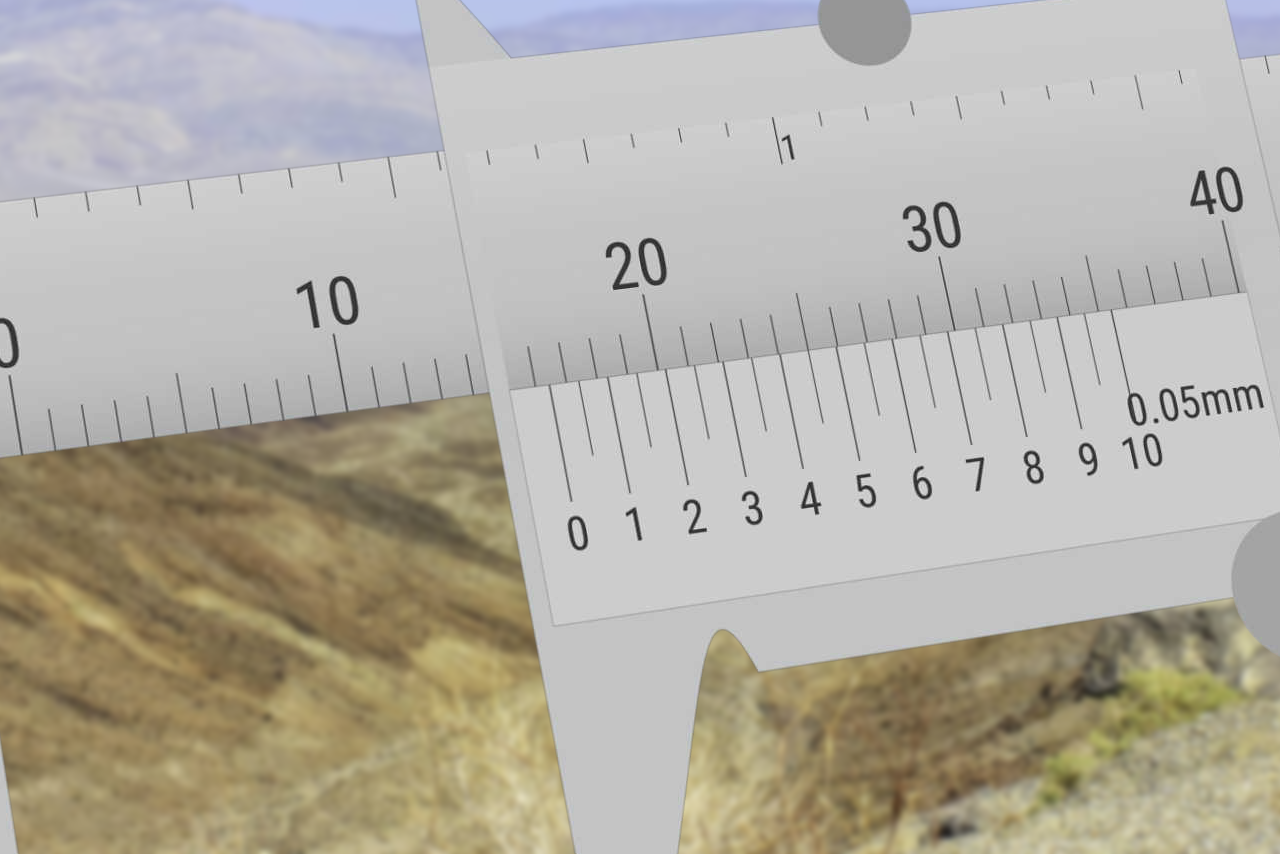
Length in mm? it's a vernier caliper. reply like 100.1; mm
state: 16.45; mm
